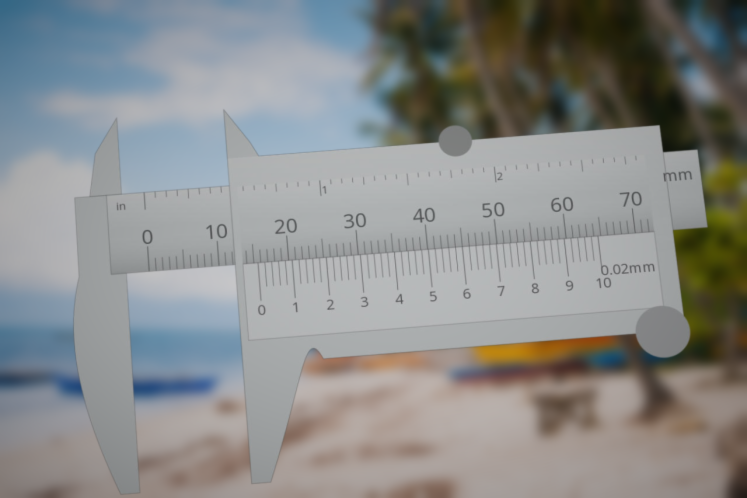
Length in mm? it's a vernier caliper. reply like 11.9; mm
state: 15.6; mm
